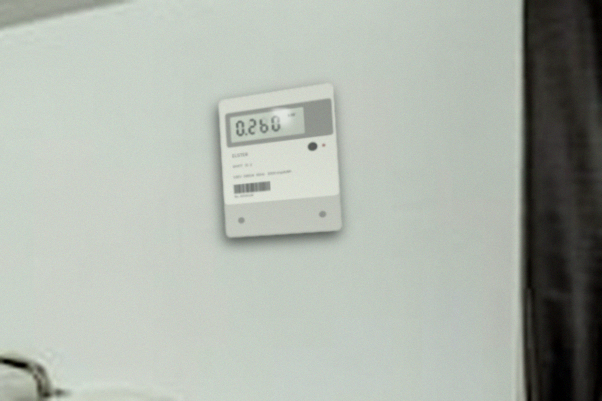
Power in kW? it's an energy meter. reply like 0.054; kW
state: 0.260; kW
